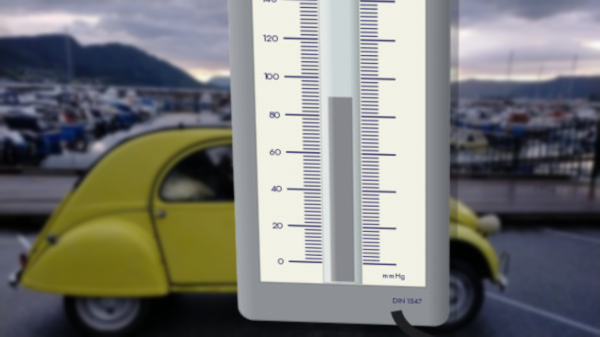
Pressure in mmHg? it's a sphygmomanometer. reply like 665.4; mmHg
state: 90; mmHg
